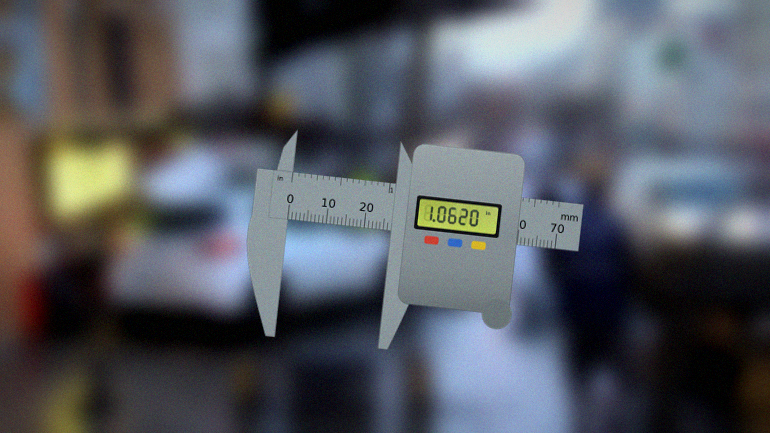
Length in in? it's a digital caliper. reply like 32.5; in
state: 1.0620; in
